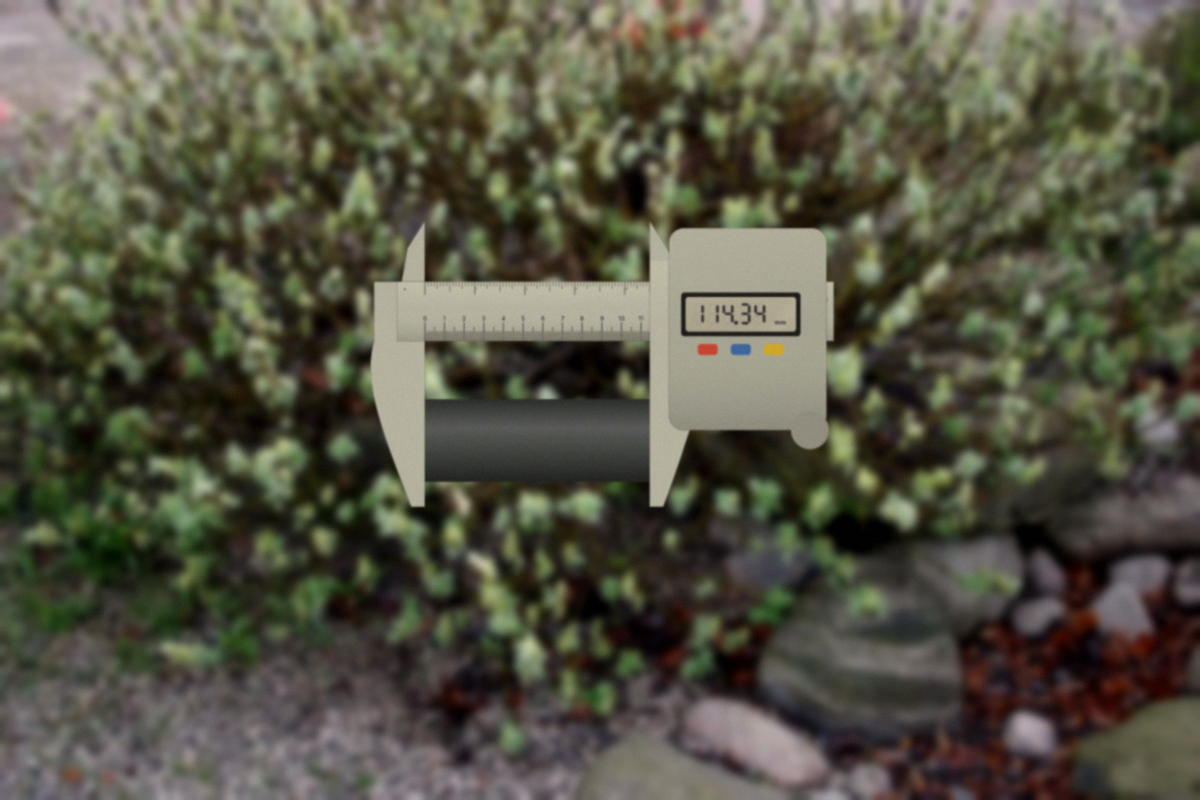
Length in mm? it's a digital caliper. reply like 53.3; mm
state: 114.34; mm
